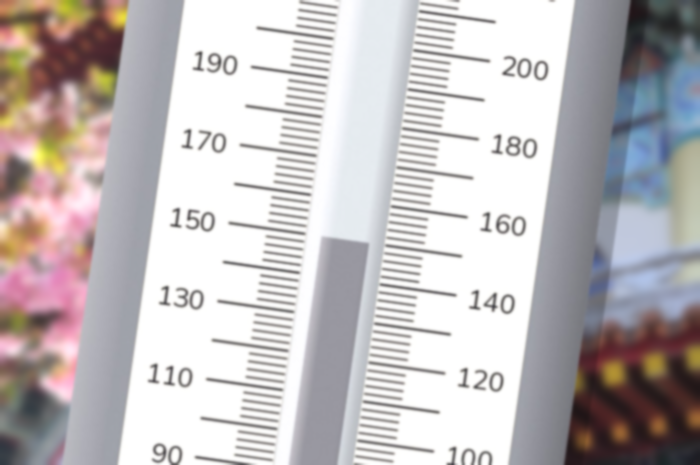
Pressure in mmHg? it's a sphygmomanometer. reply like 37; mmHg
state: 150; mmHg
